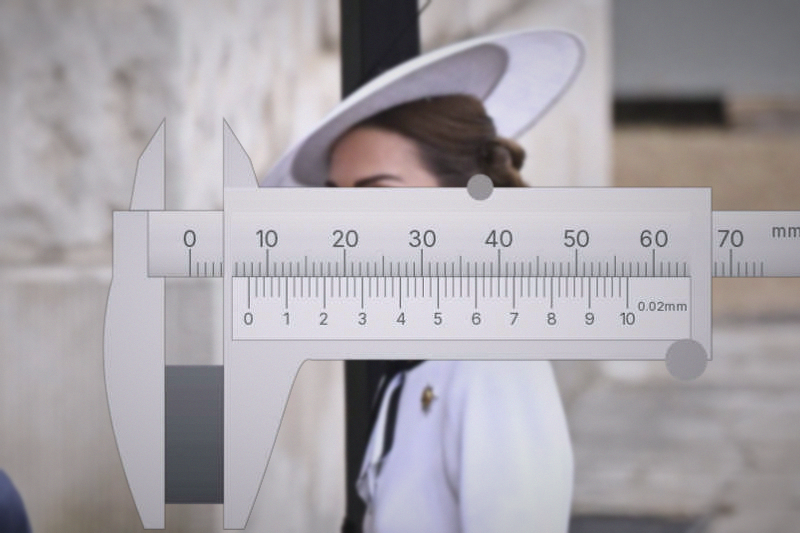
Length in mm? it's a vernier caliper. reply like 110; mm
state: 7.6; mm
